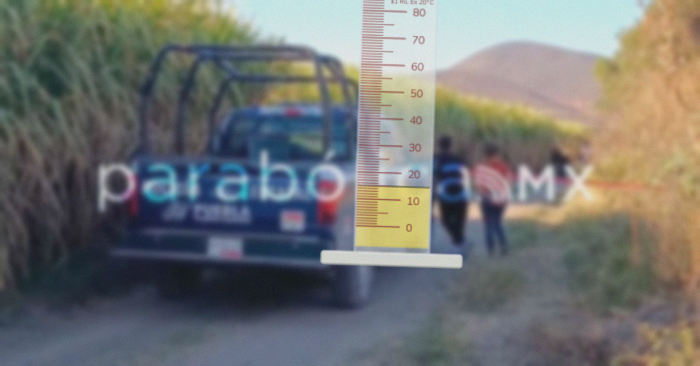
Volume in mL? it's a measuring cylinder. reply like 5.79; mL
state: 15; mL
